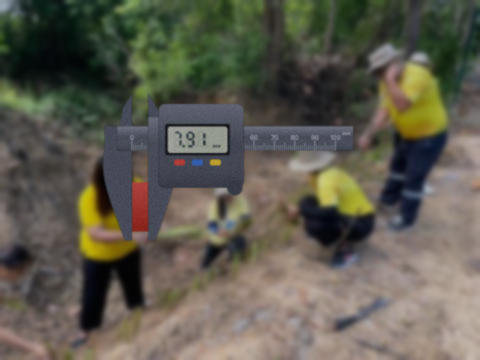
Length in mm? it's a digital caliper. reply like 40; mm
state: 7.91; mm
